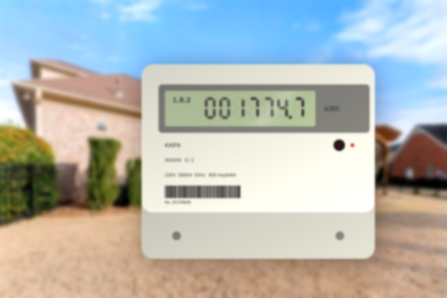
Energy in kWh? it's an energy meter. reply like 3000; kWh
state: 1774.7; kWh
